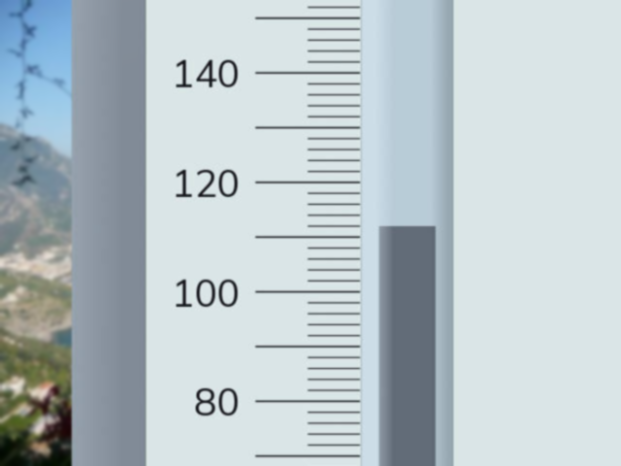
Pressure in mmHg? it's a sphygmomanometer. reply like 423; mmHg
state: 112; mmHg
